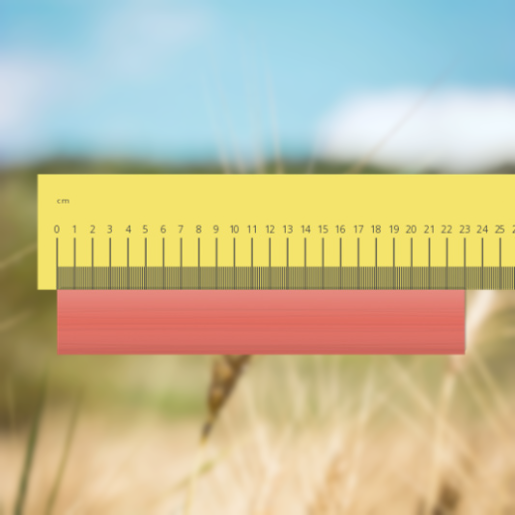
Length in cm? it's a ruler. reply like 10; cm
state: 23; cm
